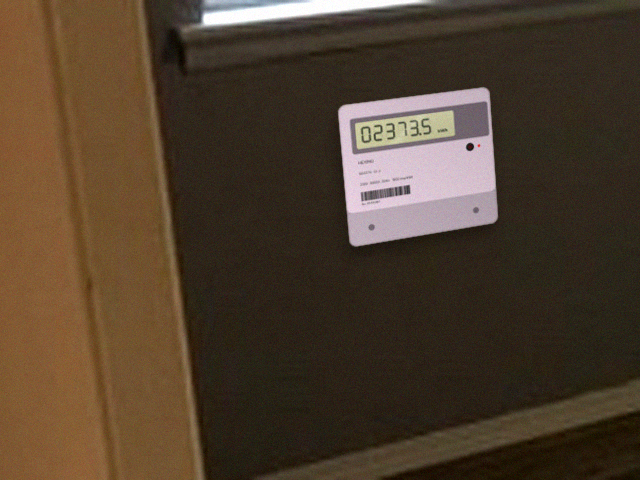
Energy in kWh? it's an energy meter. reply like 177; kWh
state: 2373.5; kWh
